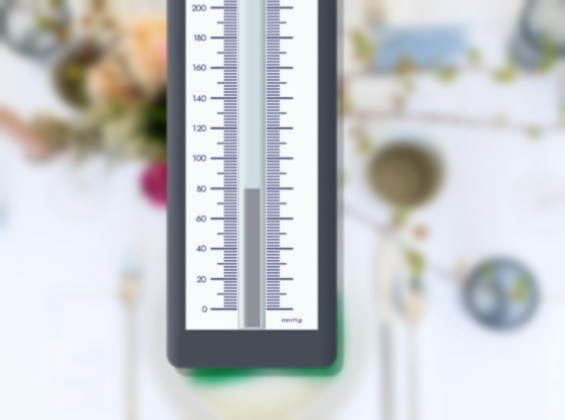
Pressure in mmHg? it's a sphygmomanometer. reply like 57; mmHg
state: 80; mmHg
